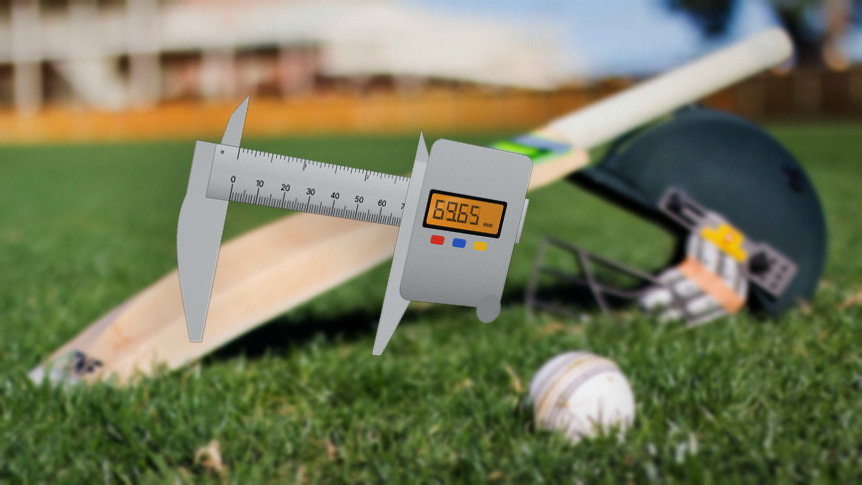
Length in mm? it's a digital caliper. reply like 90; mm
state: 69.65; mm
